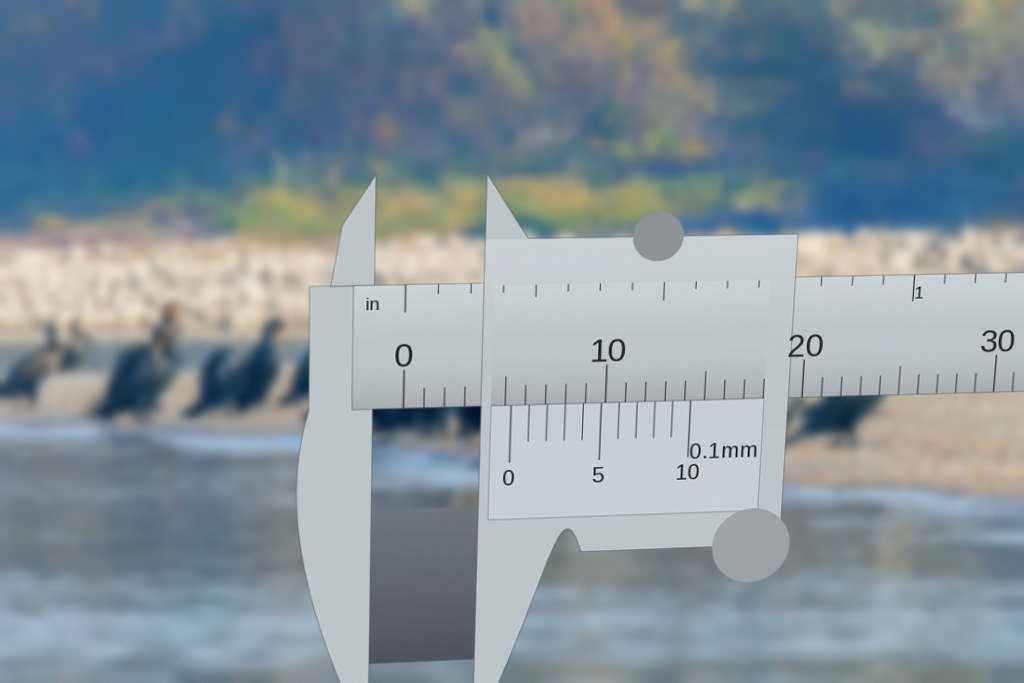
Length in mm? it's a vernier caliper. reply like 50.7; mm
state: 5.3; mm
